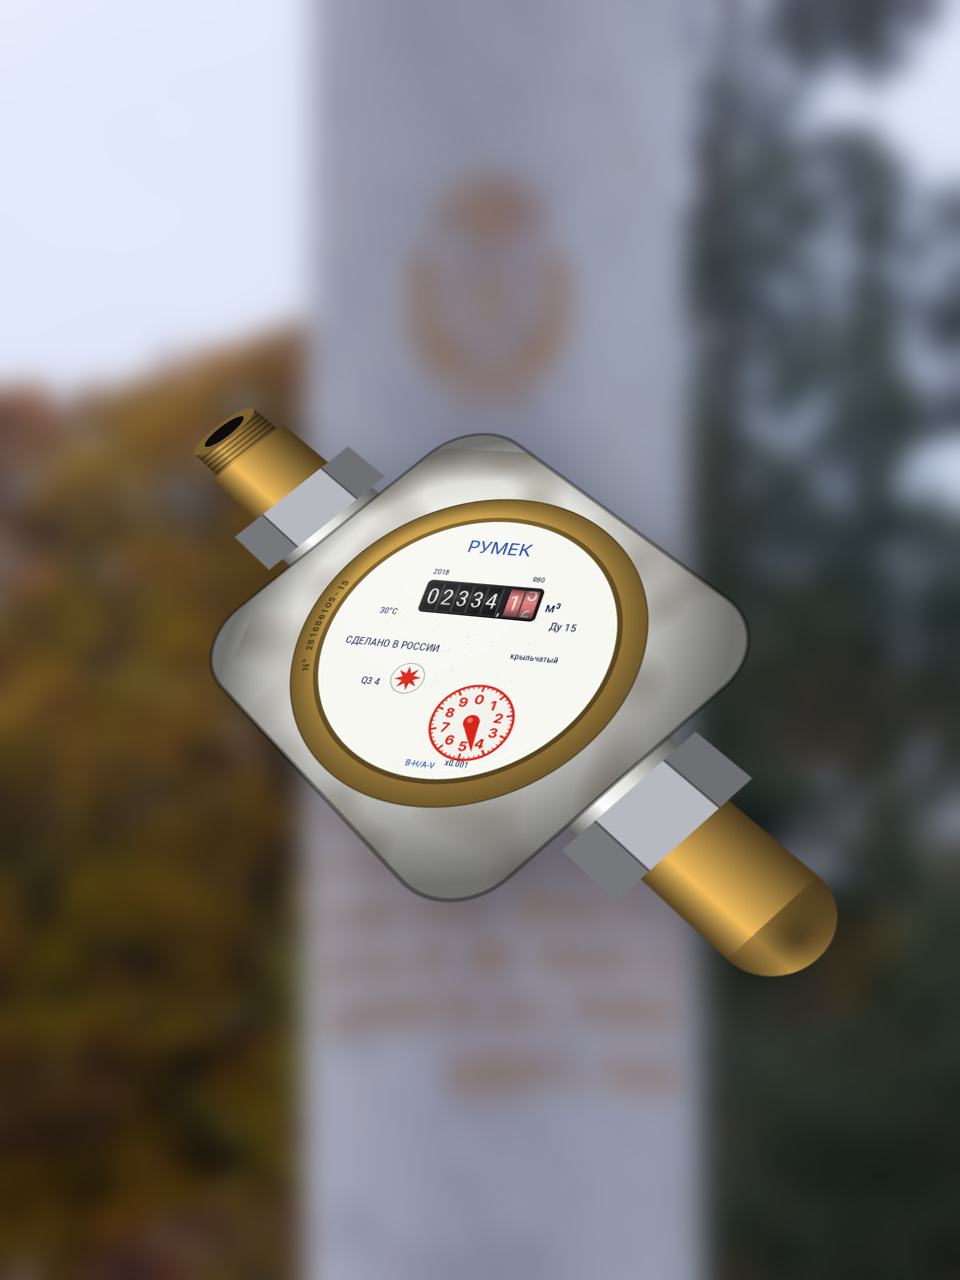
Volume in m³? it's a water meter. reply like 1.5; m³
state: 2334.154; m³
